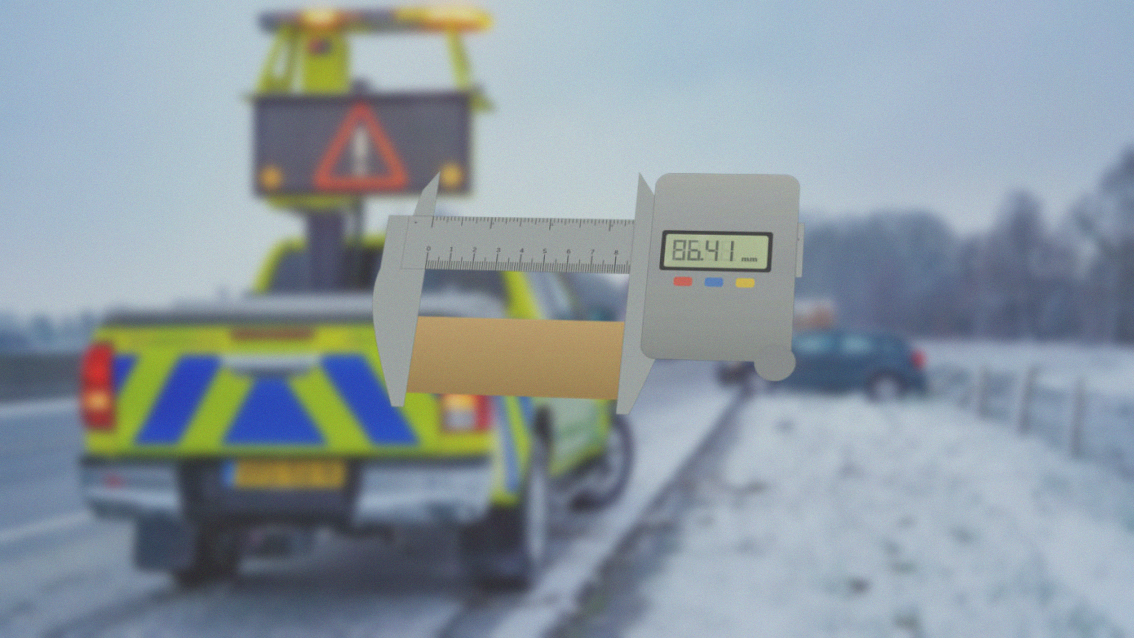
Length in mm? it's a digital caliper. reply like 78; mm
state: 86.41; mm
